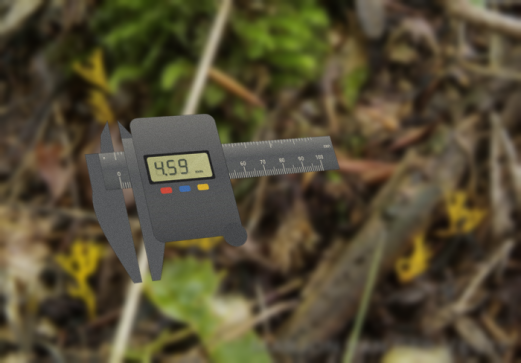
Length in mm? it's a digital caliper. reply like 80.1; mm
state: 4.59; mm
